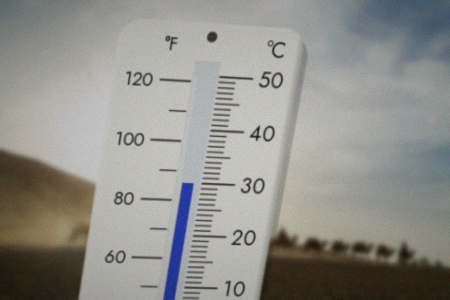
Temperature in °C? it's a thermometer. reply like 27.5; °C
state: 30; °C
